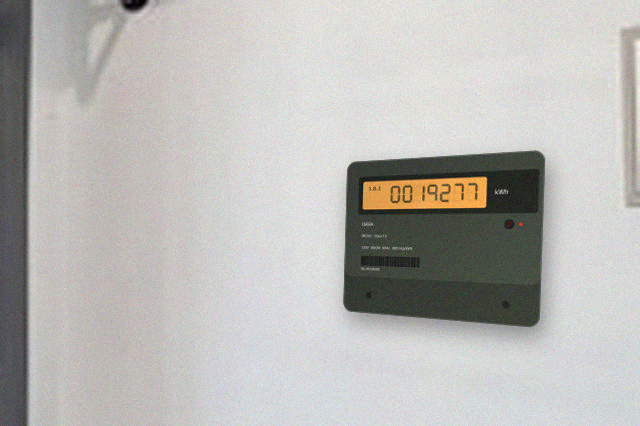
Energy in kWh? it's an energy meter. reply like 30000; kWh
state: 19277; kWh
